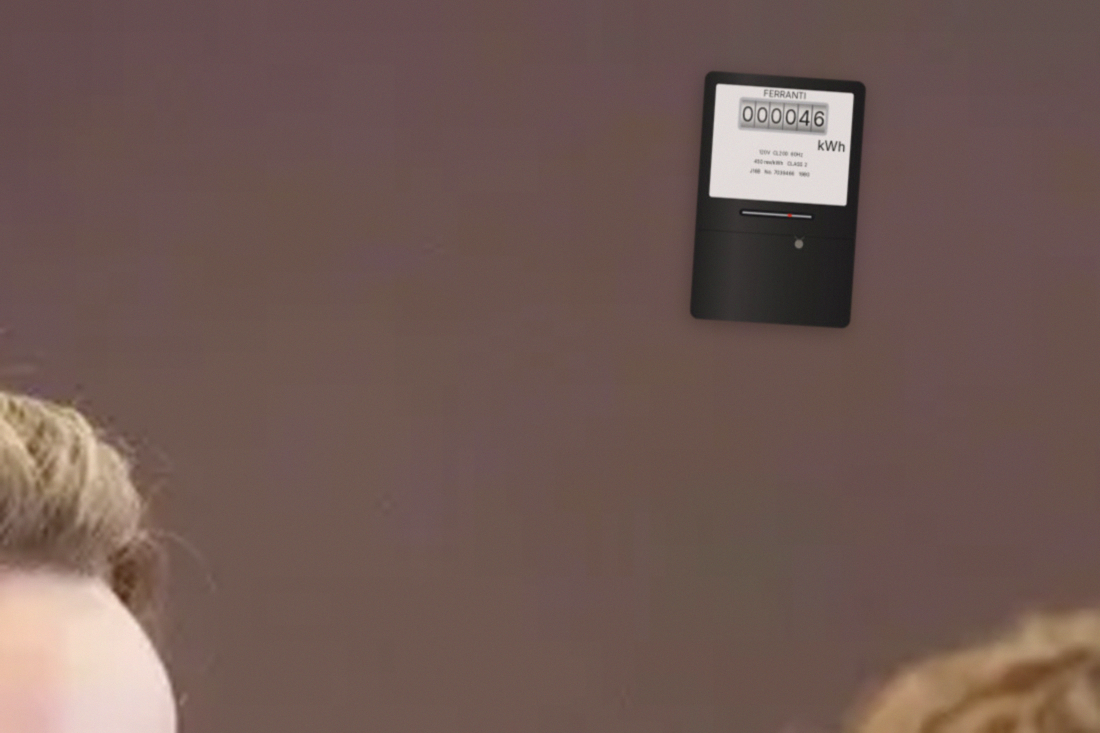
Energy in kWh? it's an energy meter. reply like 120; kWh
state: 46; kWh
